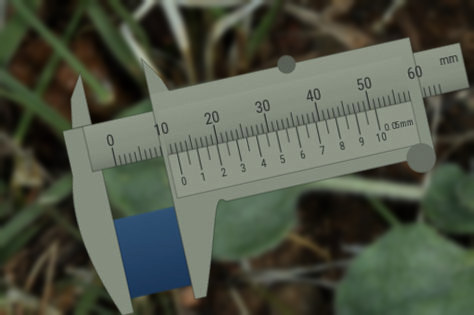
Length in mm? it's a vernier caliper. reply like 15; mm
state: 12.0; mm
